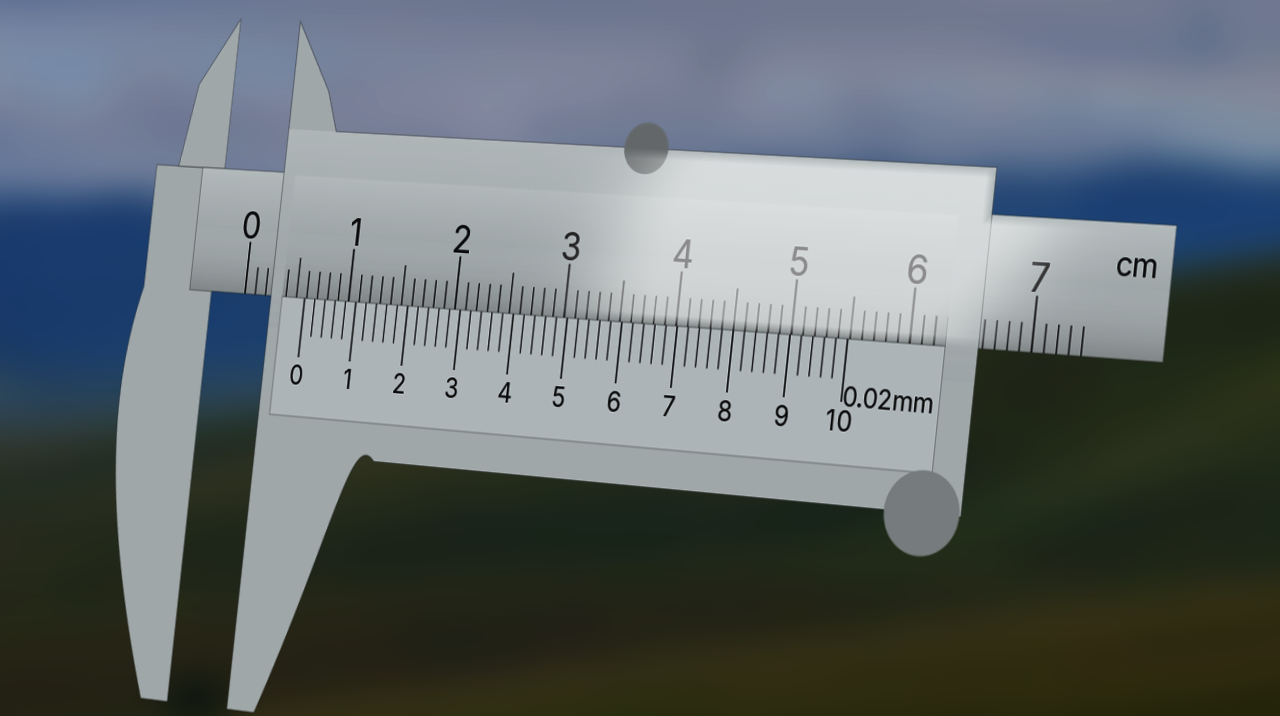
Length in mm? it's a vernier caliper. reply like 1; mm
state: 5.8; mm
